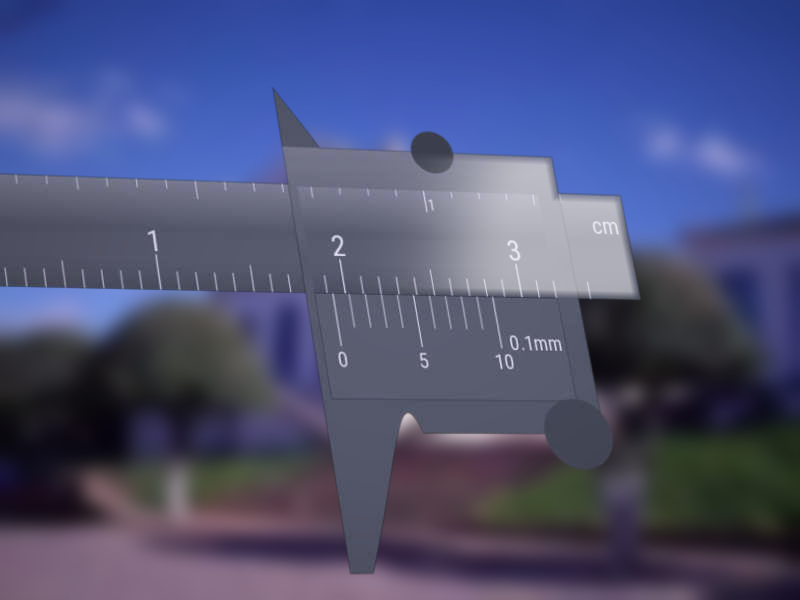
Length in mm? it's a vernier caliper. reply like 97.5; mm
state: 19.3; mm
